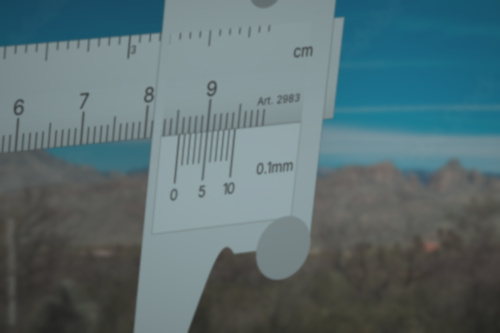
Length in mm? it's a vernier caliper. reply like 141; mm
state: 85.5; mm
